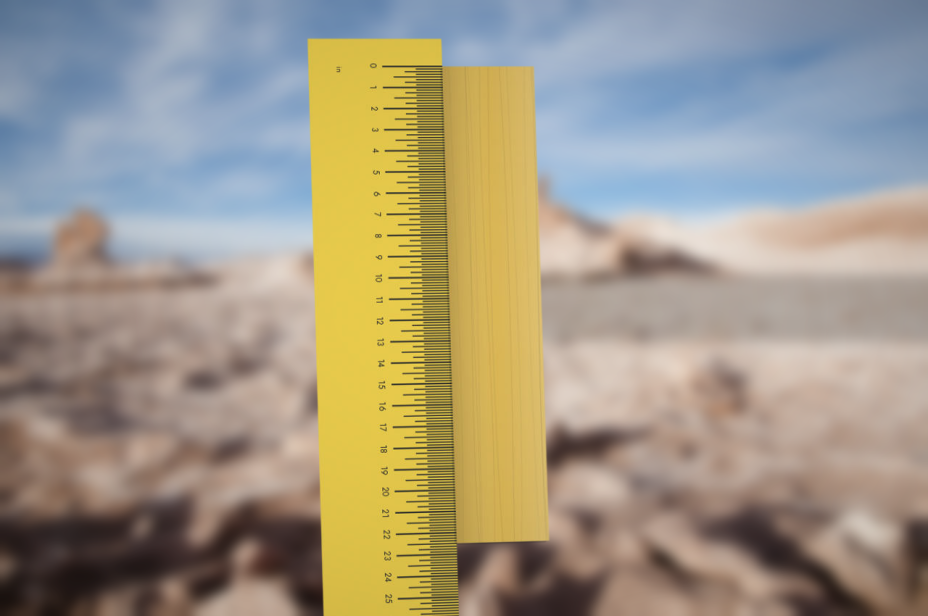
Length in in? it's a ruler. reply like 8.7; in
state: 22.5; in
